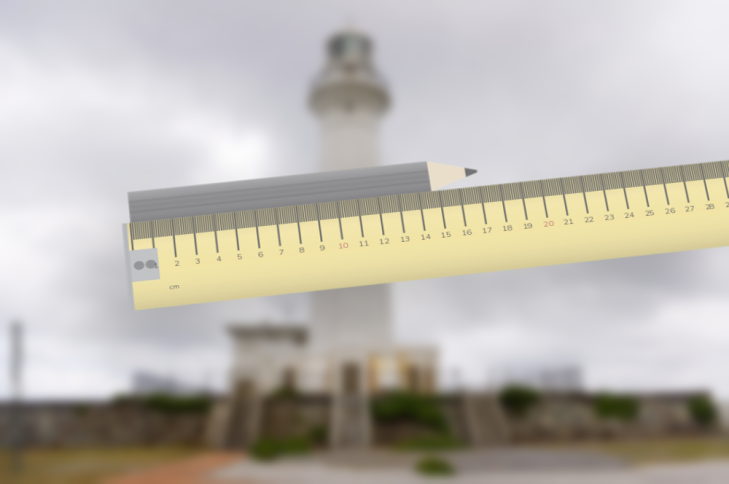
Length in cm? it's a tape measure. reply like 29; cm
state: 17; cm
